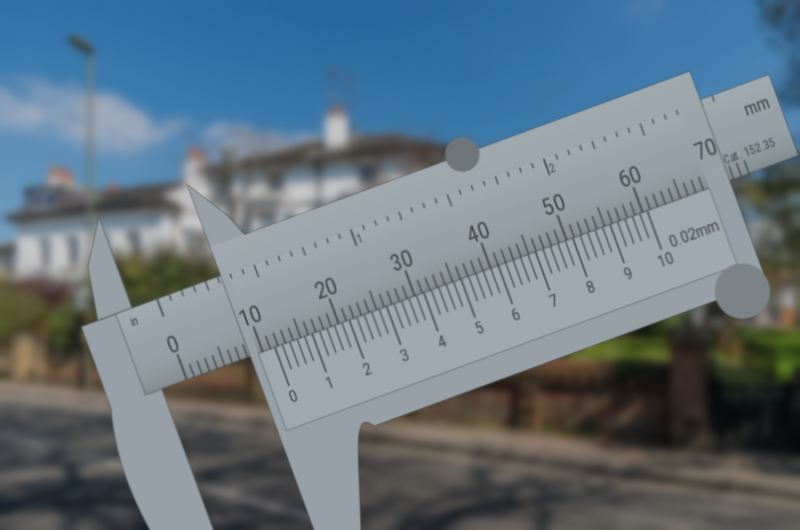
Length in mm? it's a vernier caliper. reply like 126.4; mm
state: 11.6; mm
